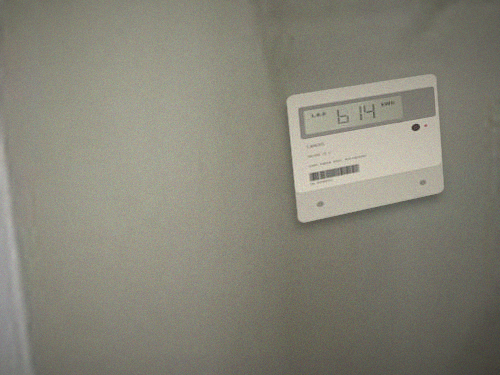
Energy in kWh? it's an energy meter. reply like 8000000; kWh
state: 614; kWh
